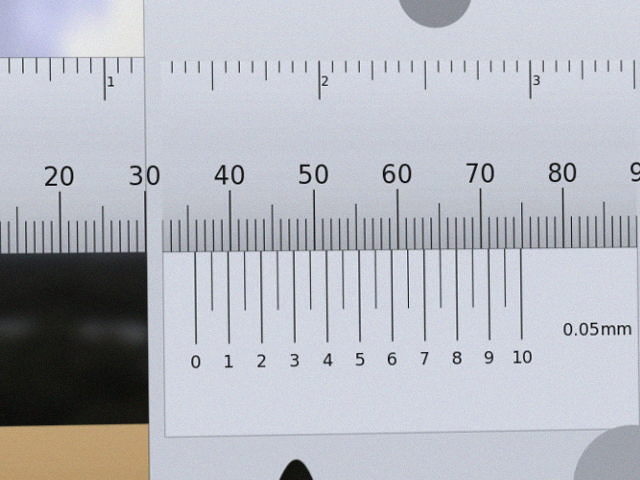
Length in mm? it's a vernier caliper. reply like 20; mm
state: 35.8; mm
